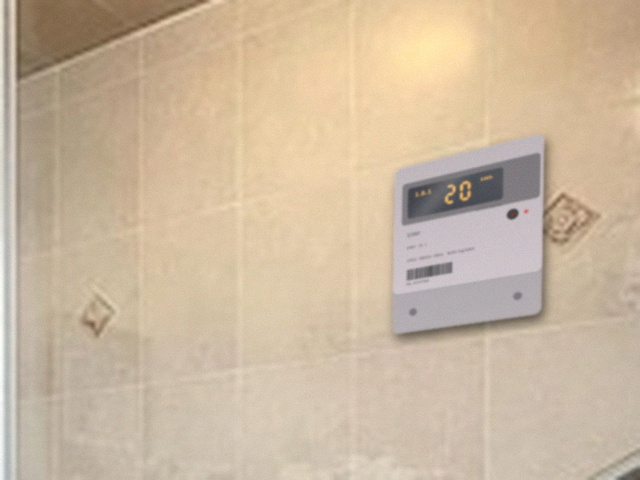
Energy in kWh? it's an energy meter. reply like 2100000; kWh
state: 20; kWh
